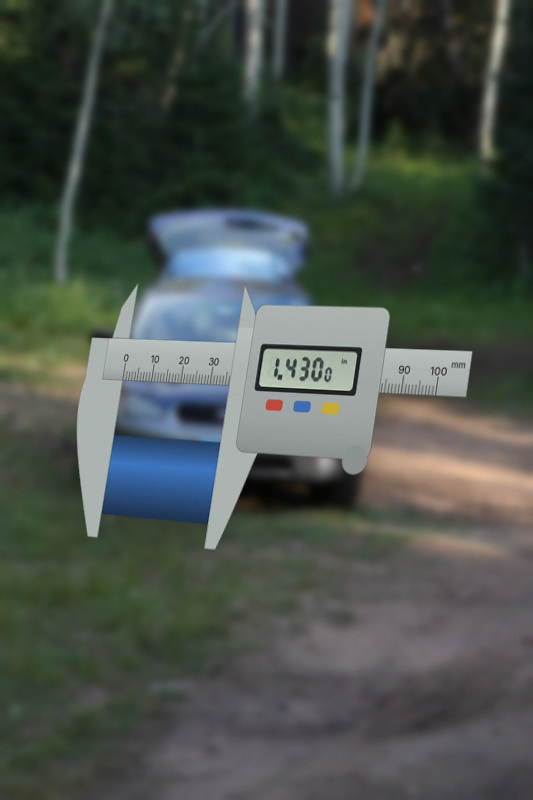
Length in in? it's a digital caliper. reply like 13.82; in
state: 1.4300; in
